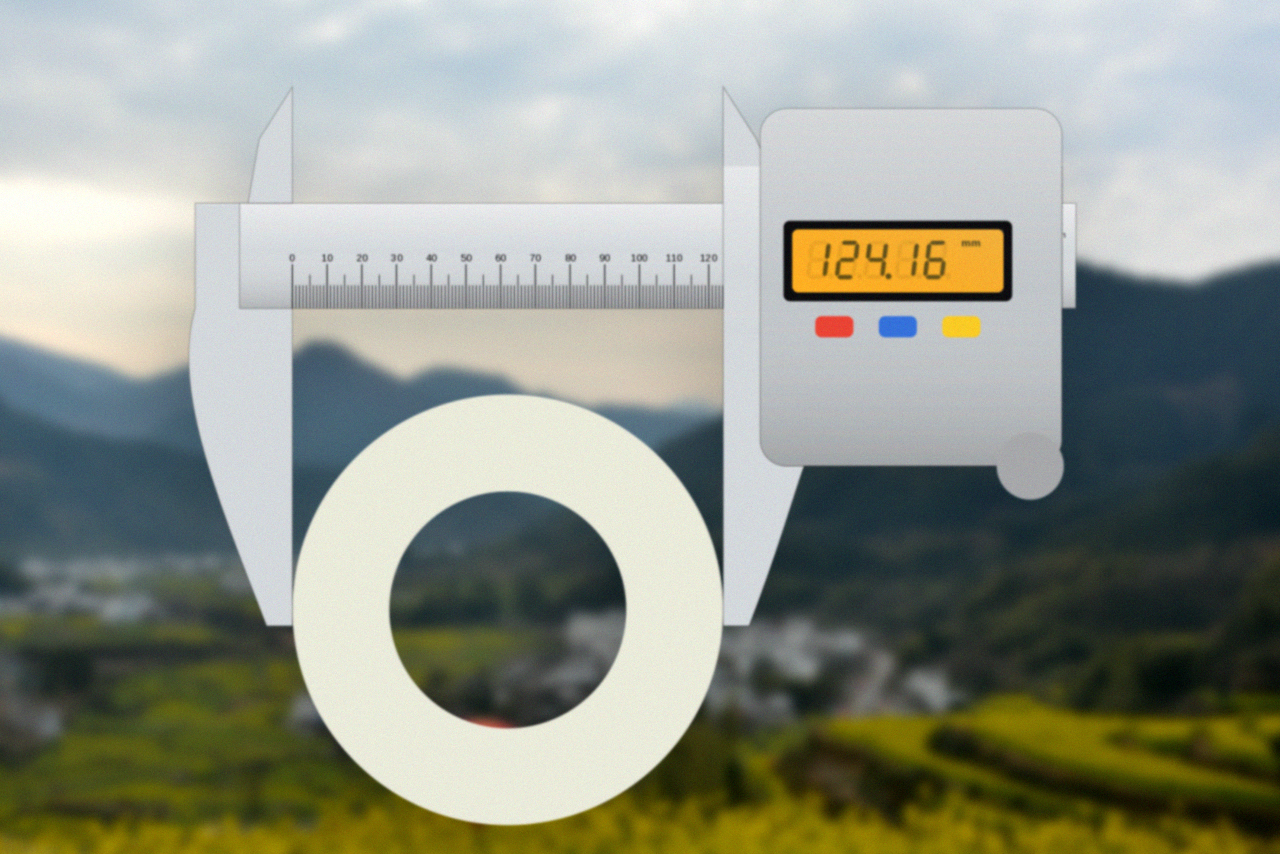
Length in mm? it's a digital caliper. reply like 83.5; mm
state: 124.16; mm
